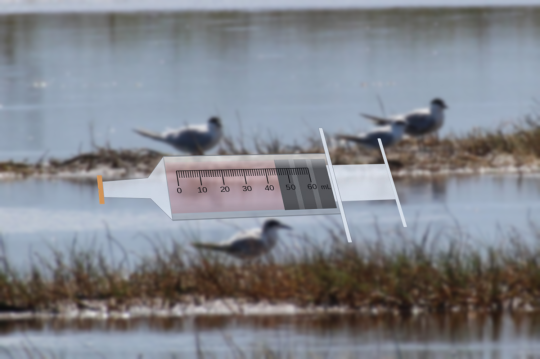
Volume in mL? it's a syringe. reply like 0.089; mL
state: 45; mL
